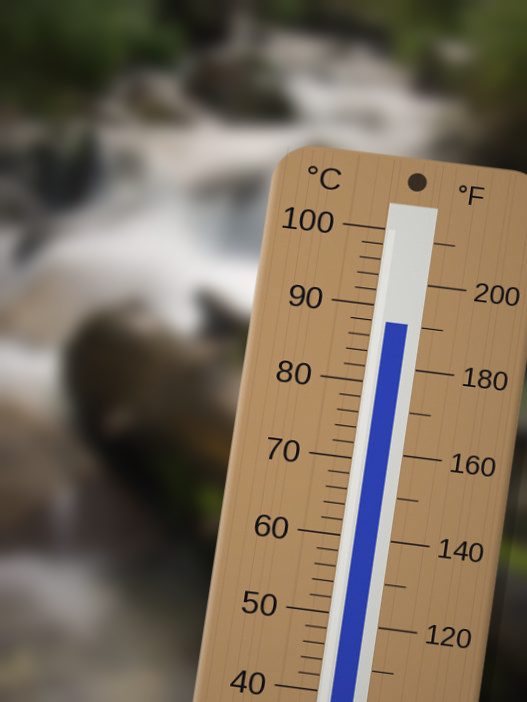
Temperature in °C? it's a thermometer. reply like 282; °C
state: 88; °C
